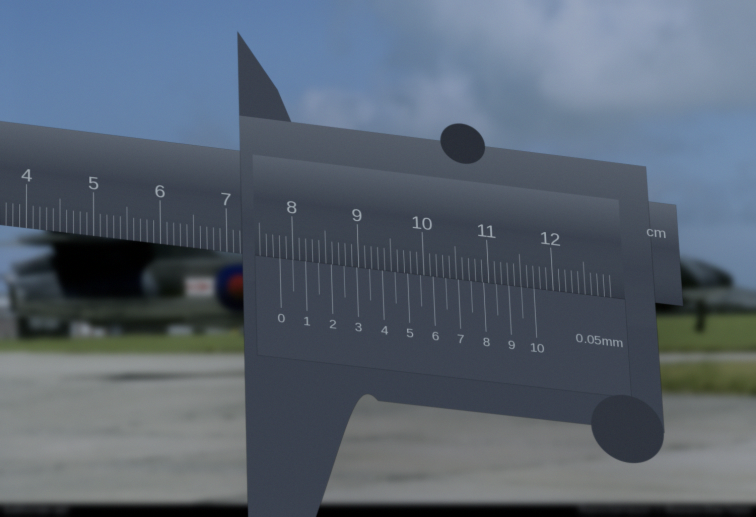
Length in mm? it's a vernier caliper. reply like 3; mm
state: 78.0; mm
